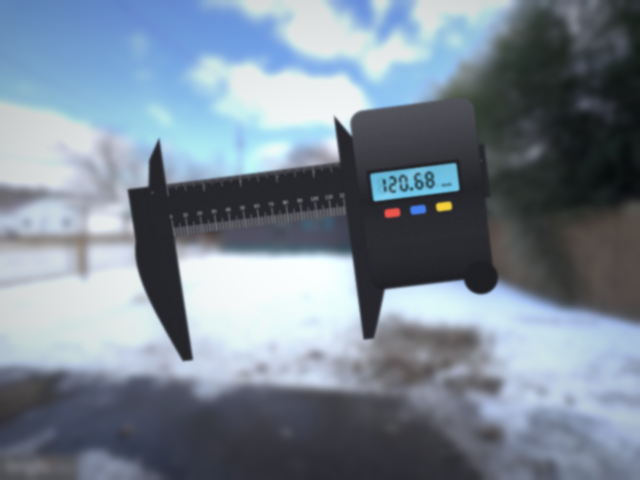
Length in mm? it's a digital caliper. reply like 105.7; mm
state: 120.68; mm
